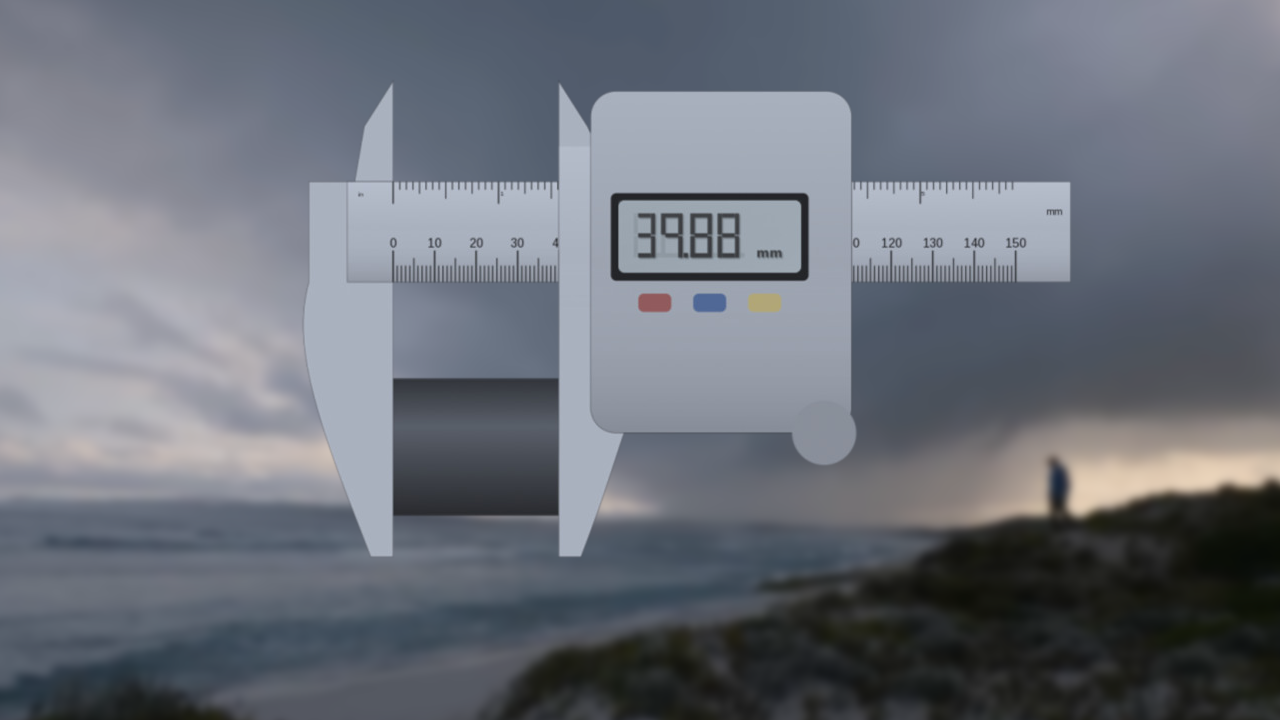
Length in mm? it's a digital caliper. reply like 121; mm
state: 39.88; mm
